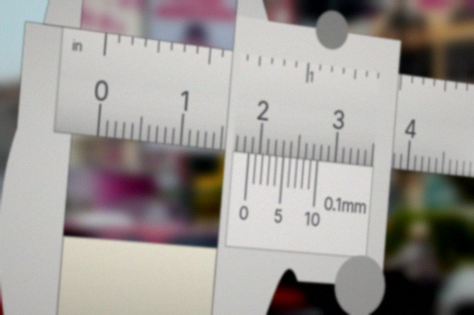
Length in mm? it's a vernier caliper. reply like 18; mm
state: 18.6; mm
